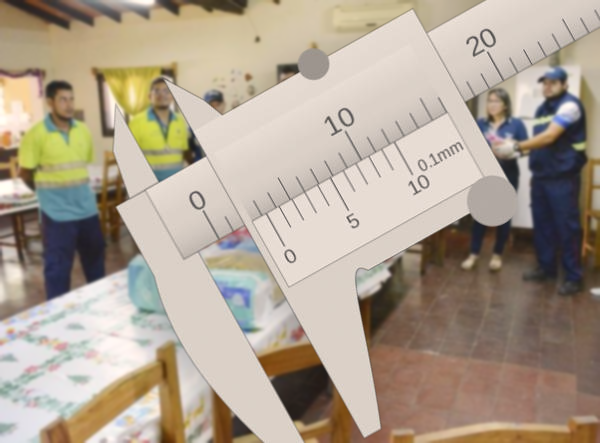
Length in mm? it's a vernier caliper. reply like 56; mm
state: 3.3; mm
